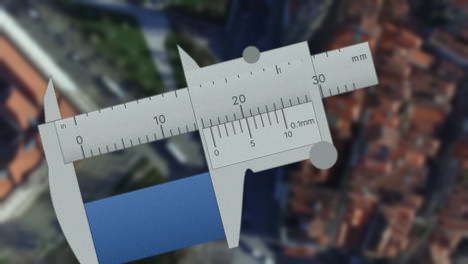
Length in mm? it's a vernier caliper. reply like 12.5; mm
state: 15.8; mm
